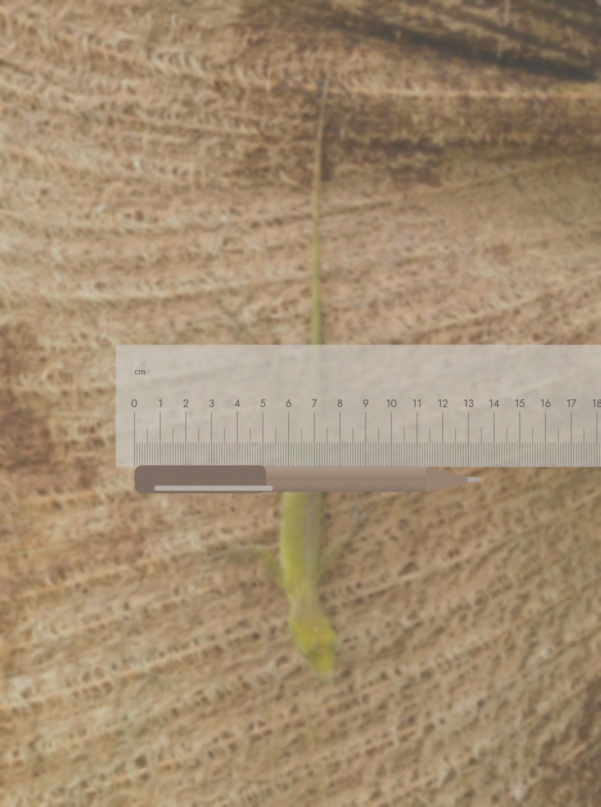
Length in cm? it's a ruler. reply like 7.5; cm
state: 13.5; cm
